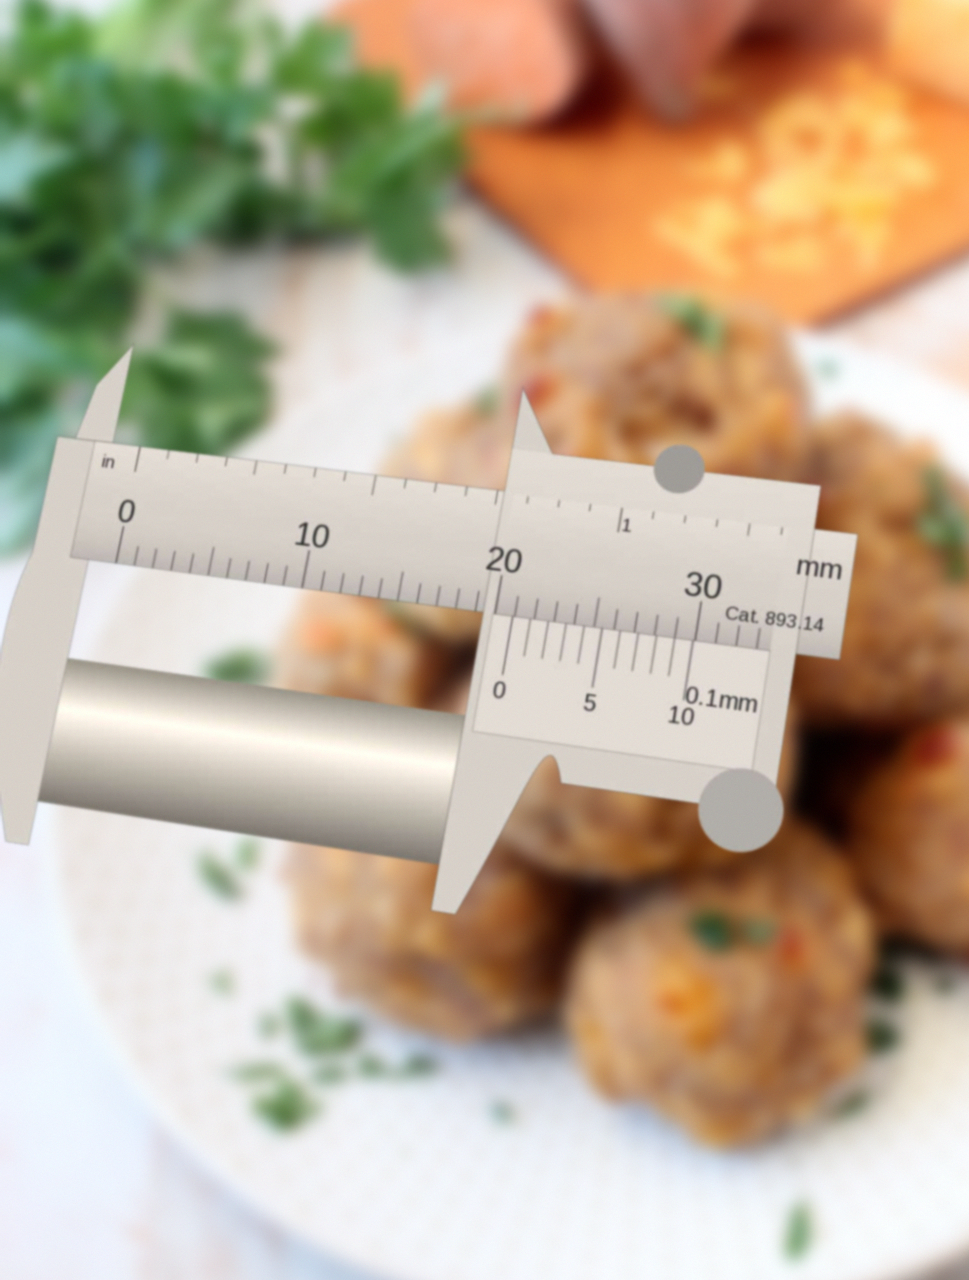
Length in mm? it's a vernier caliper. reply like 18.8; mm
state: 20.9; mm
